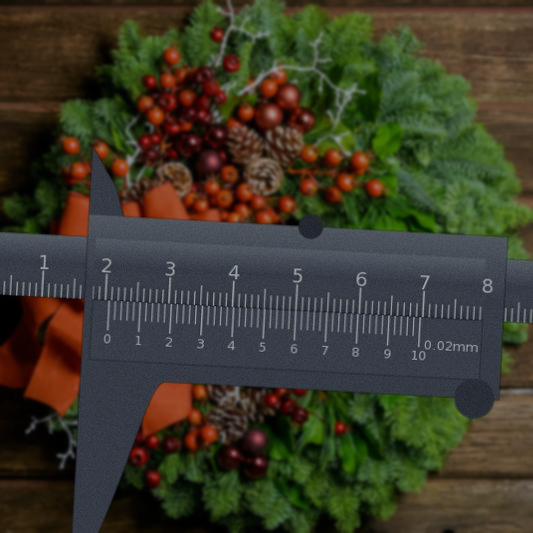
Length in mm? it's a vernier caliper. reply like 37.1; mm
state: 20.6; mm
